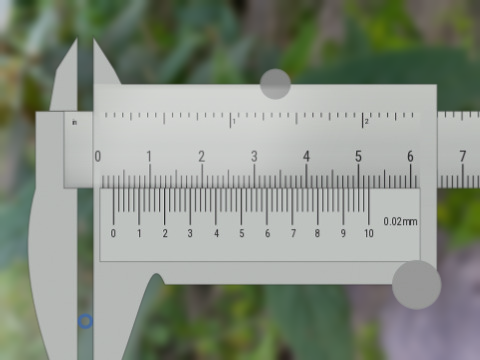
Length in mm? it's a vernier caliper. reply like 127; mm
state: 3.0; mm
